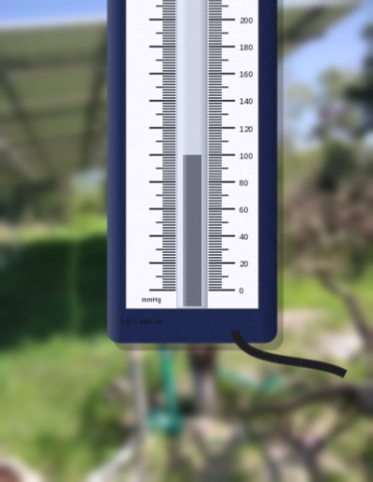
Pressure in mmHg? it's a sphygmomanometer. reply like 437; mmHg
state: 100; mmHg
